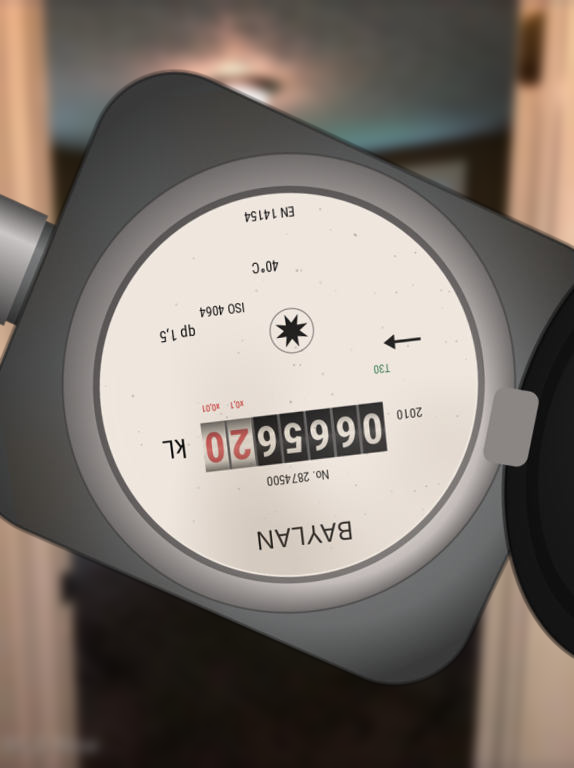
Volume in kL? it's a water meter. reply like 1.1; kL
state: 6656.20; kL
